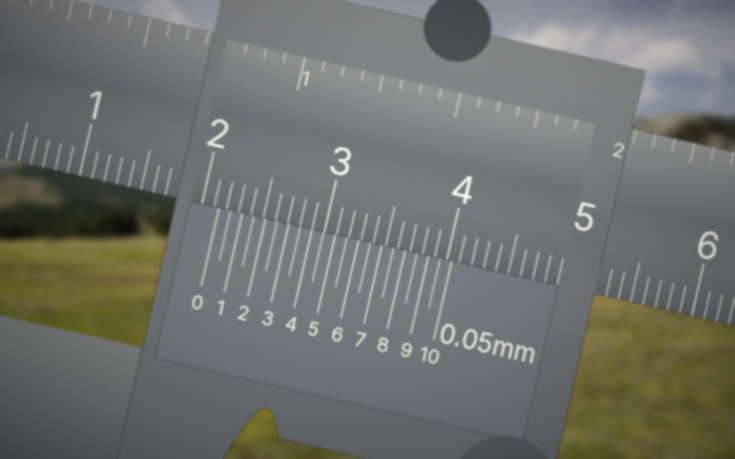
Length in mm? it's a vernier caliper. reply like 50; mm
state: 21.4; mm
